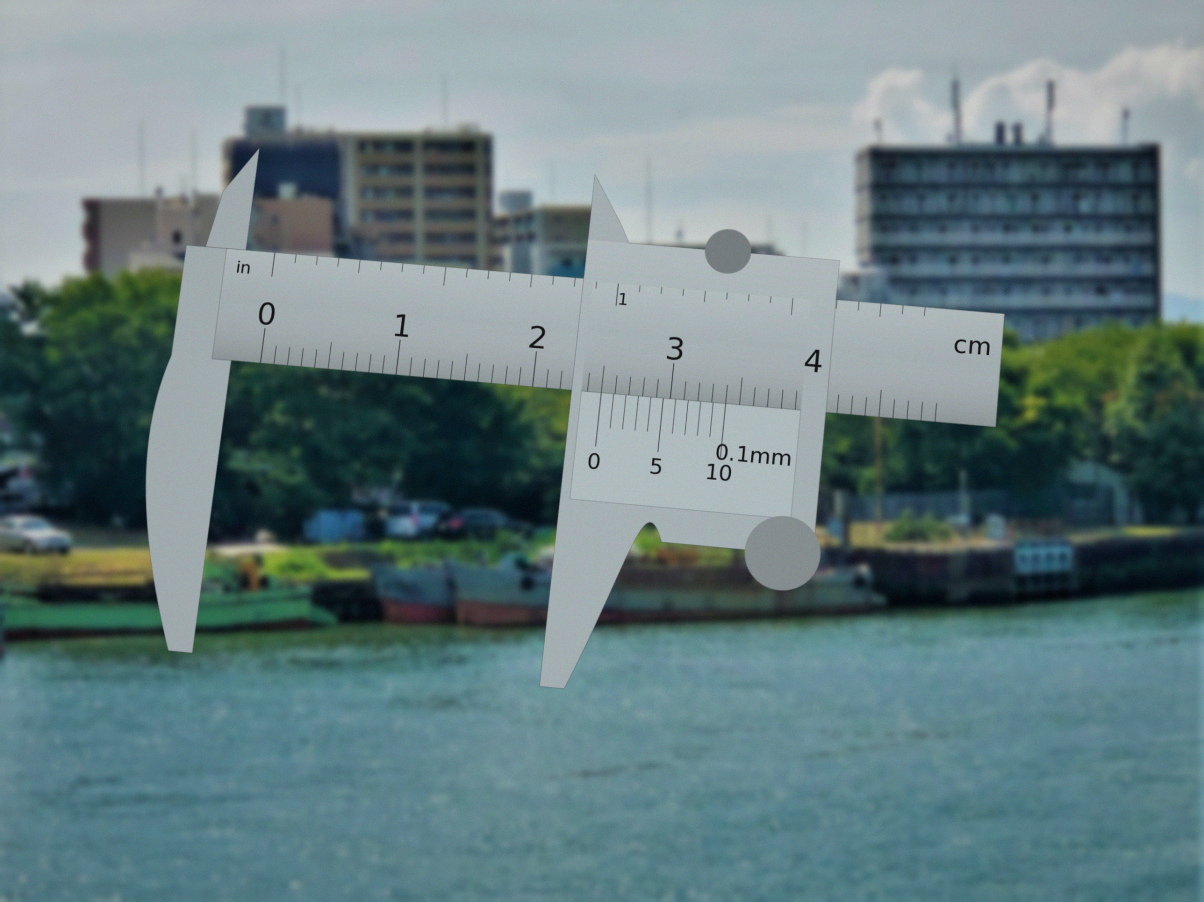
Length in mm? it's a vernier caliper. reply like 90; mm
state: 25.0; mm
